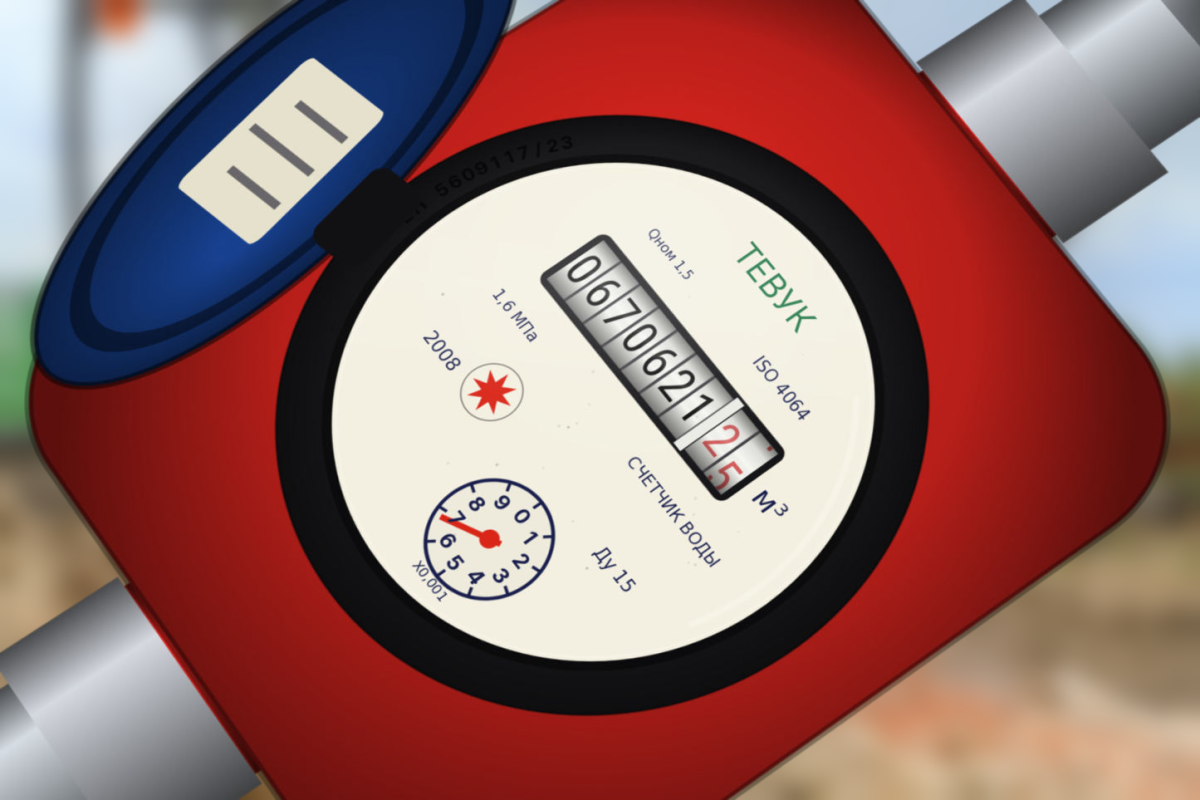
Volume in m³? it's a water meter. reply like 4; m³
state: 670621.246; m³
